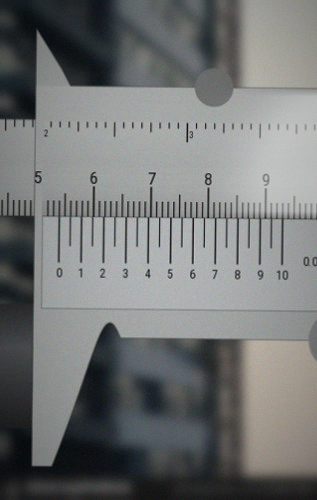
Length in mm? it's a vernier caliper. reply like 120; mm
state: 54.0; mm
